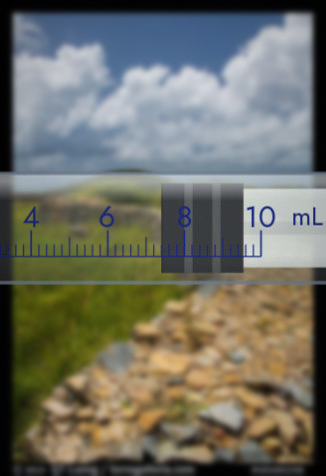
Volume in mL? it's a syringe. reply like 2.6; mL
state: 7.4; mL
